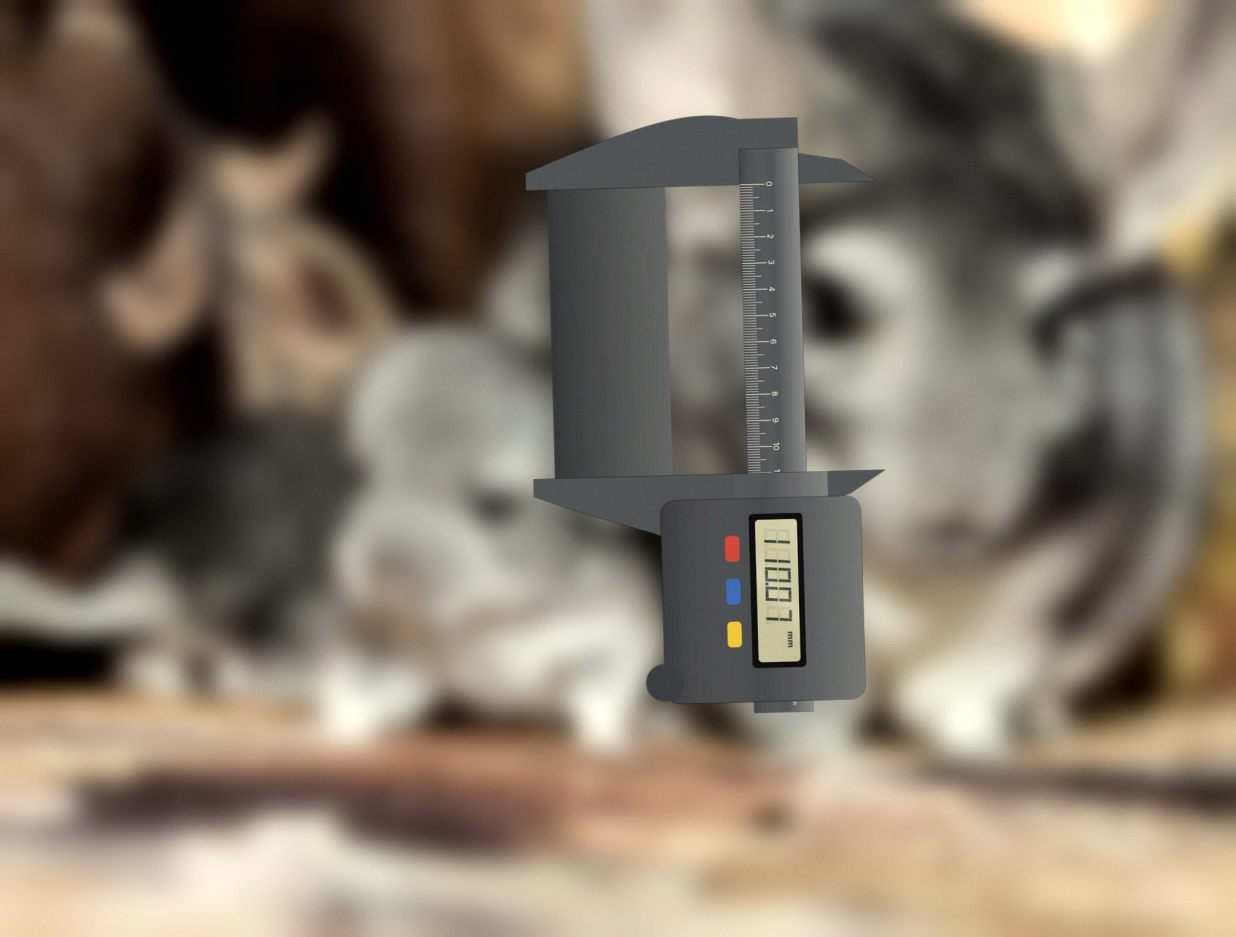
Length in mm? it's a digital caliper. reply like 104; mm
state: 110.07; mm
